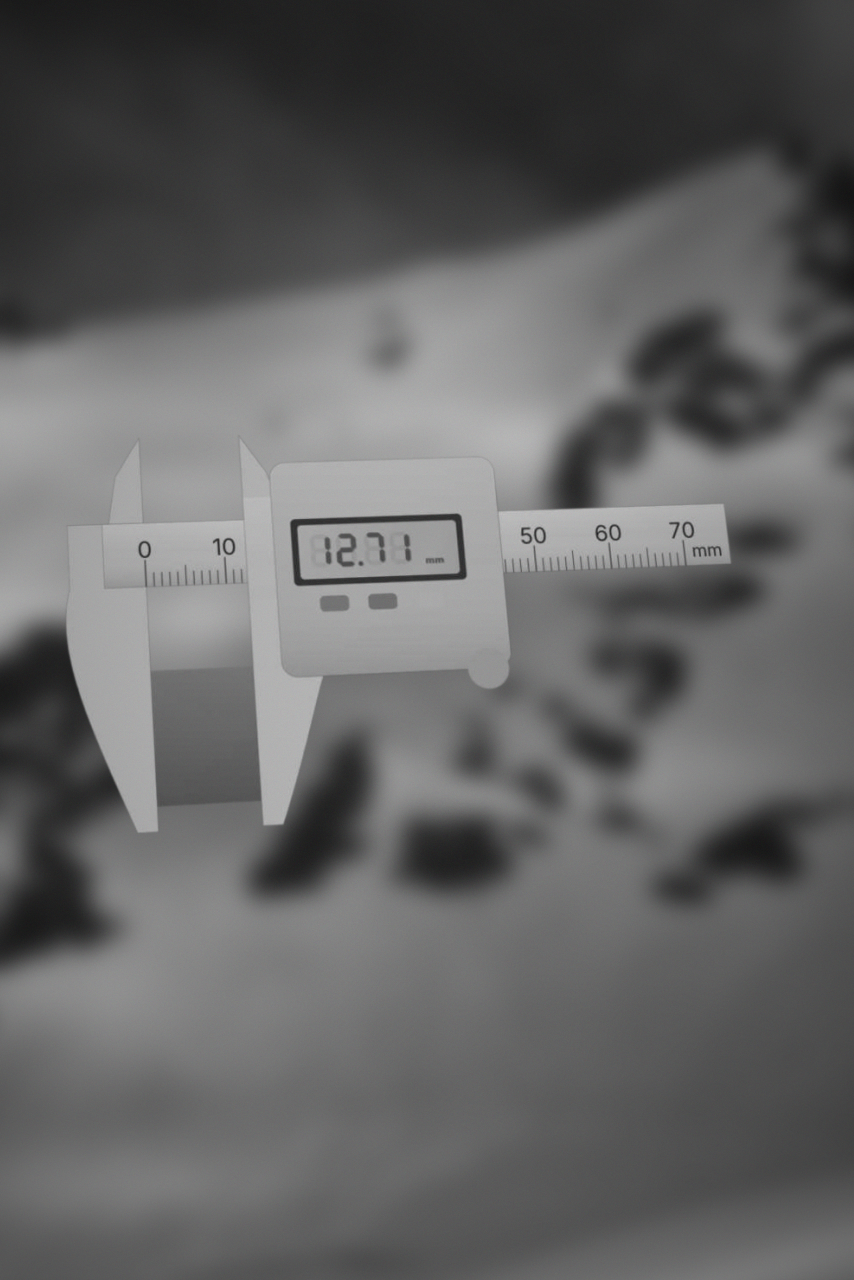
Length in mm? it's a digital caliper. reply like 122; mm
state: 12.71; mm
